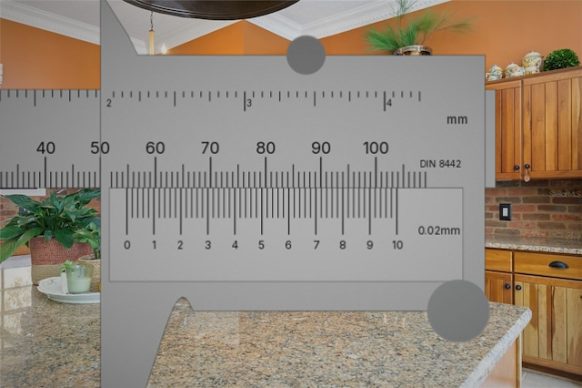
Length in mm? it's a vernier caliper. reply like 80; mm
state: 54.8; mm
